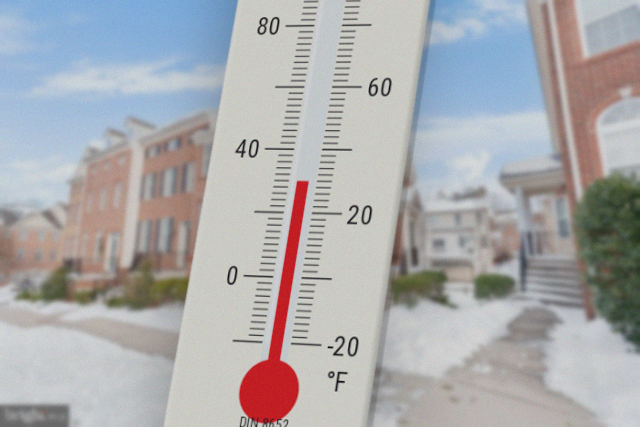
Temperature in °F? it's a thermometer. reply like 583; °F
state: 30; °F
